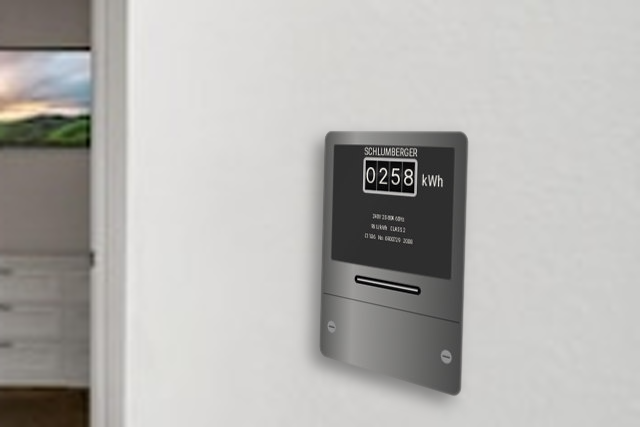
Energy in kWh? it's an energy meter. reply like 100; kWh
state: 258; kWh
